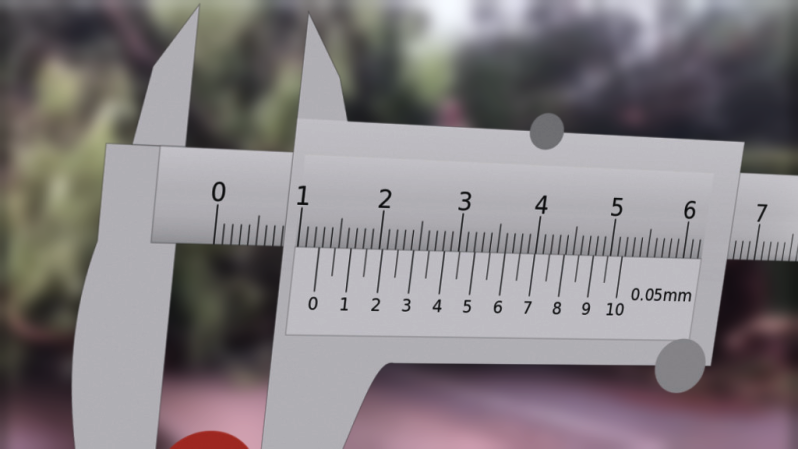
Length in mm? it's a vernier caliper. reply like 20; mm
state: 12.6; mm
